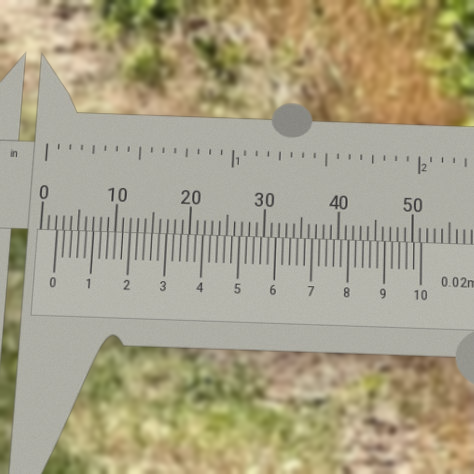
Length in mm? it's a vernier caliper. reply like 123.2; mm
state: 2.2; mm
